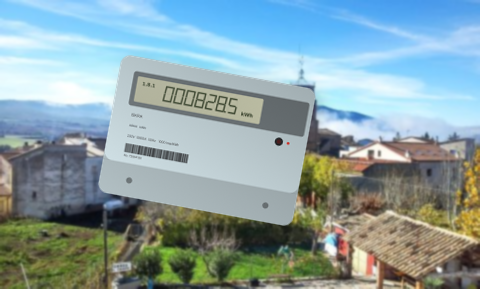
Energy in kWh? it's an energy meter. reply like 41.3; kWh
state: 828.5; kWh
